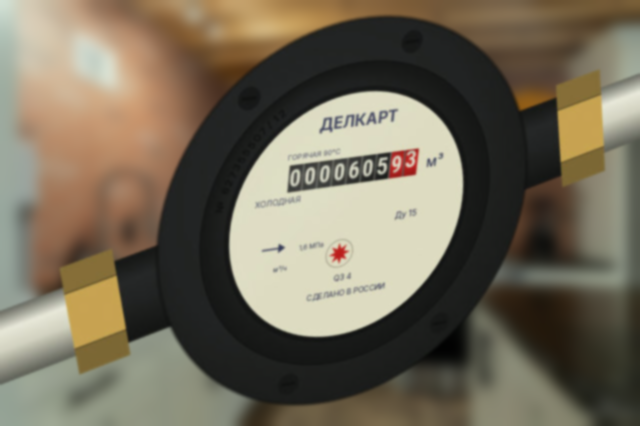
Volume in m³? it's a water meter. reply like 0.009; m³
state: 605.93; m³
